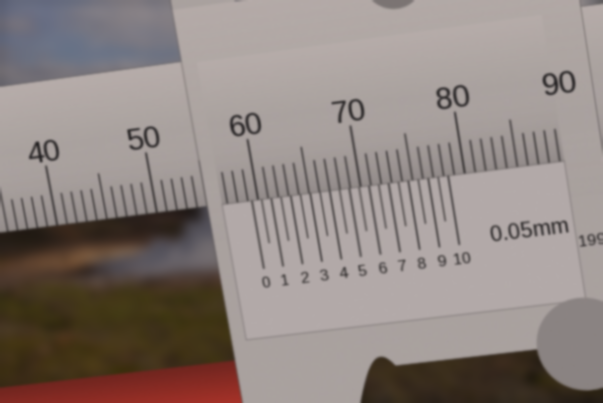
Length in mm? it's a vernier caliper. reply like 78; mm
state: 59.4; mm
